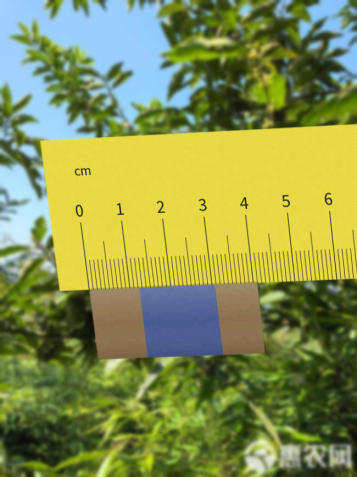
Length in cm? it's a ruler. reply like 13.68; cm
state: 4.1; cm
